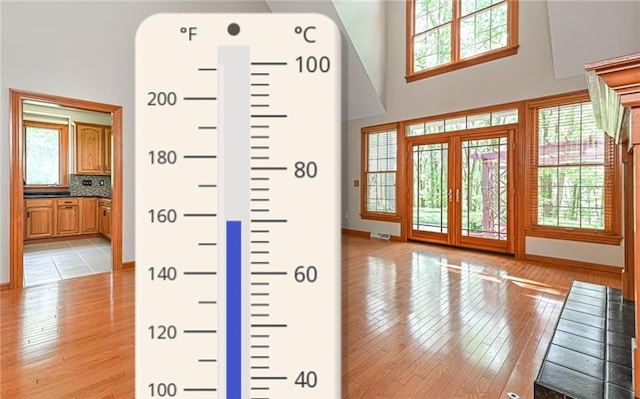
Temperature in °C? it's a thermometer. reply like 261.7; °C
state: 70; °C
